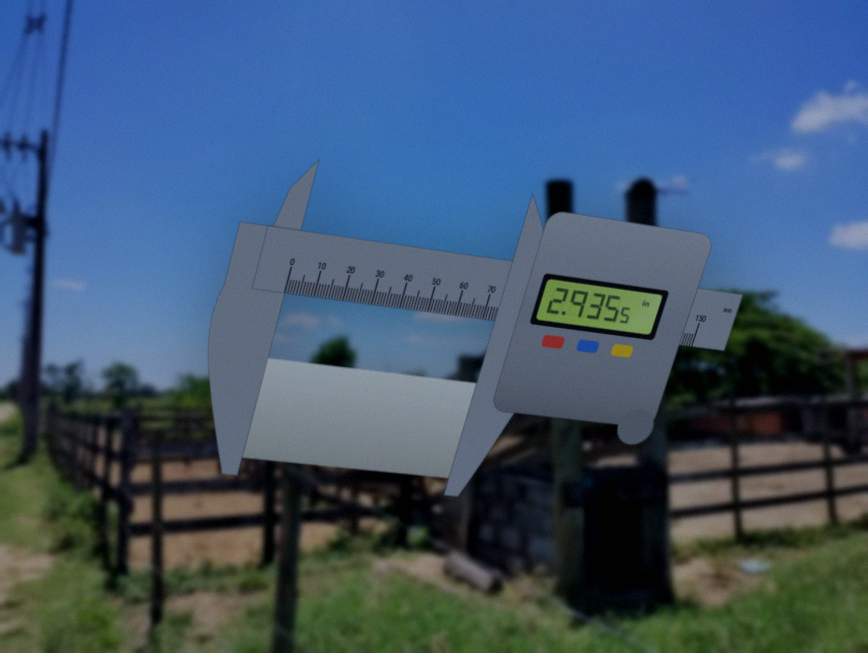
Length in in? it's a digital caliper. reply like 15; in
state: 2.9355; in
